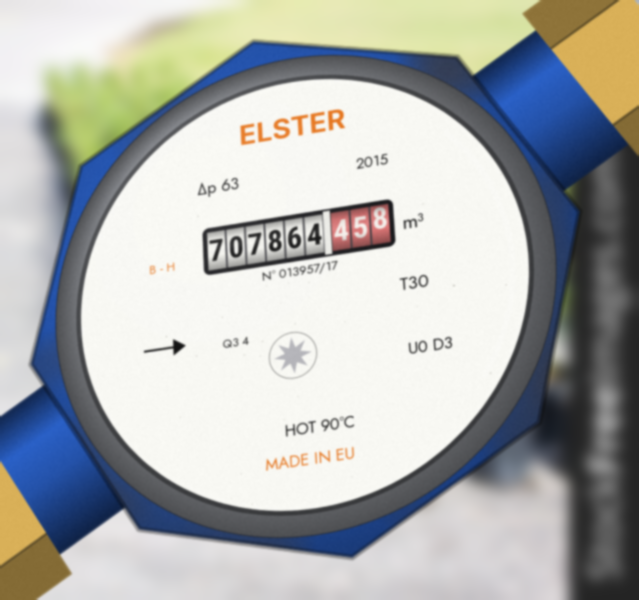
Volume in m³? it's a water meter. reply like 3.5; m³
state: 707864.458; m³
